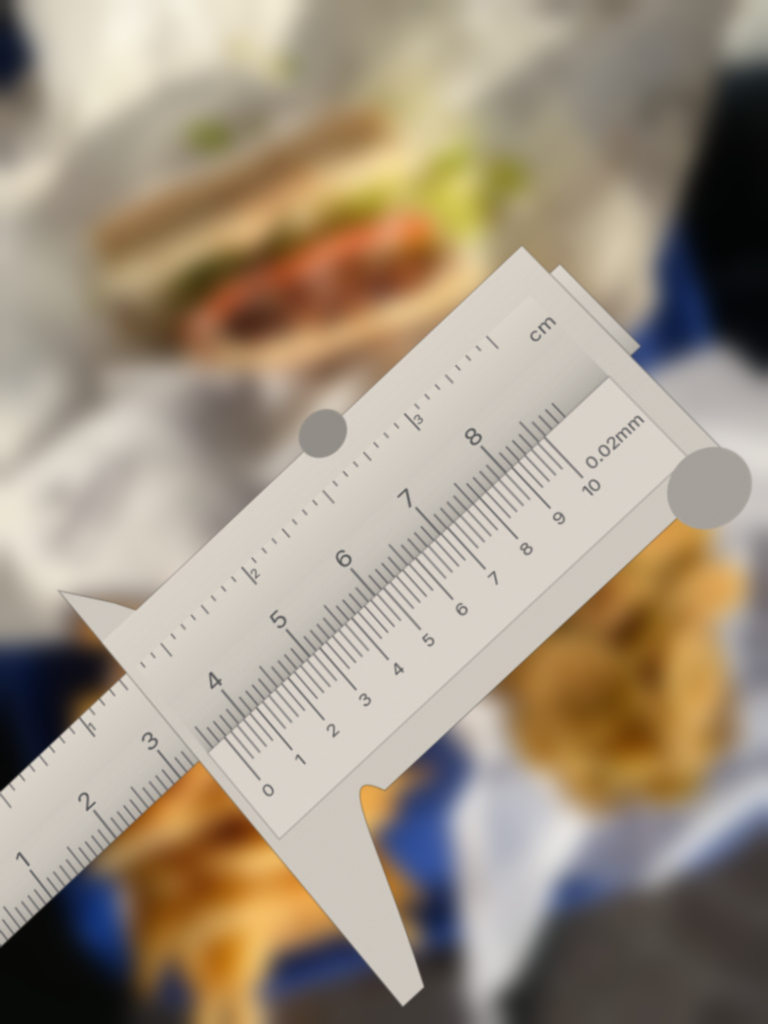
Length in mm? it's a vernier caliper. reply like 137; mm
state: 36.8; mm
